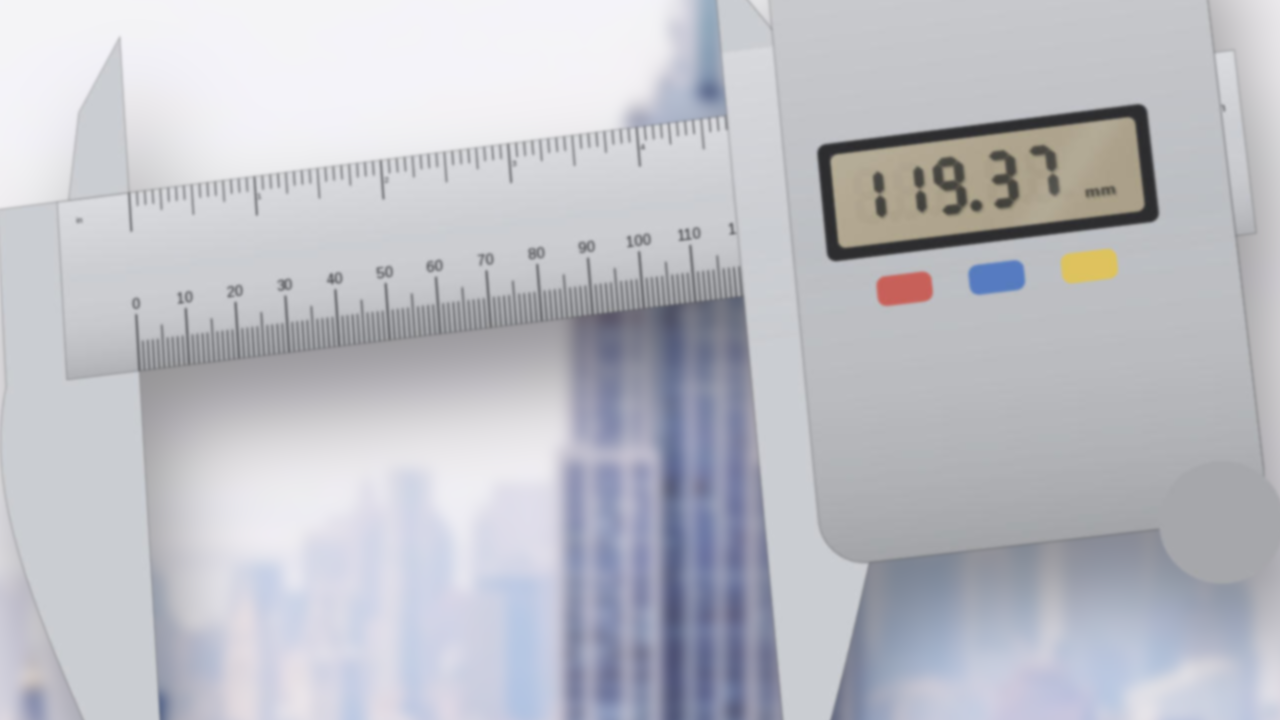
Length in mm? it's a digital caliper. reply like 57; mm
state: 119.37; mm
